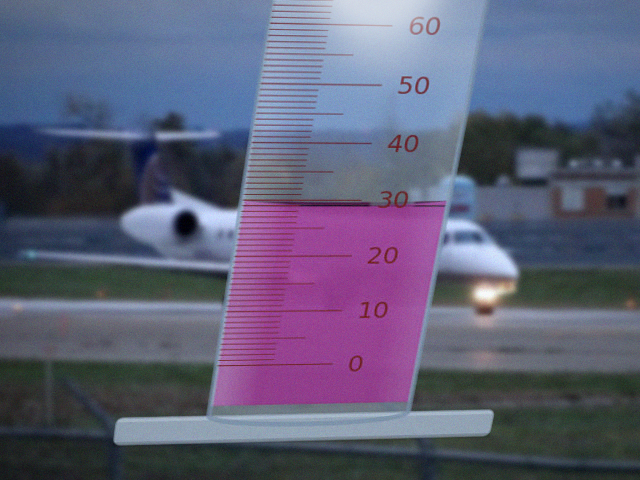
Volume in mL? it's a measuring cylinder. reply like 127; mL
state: 29; mL
